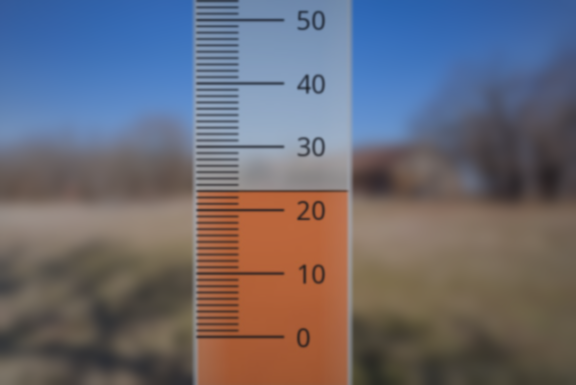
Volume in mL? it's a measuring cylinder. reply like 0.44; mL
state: 23; mL
